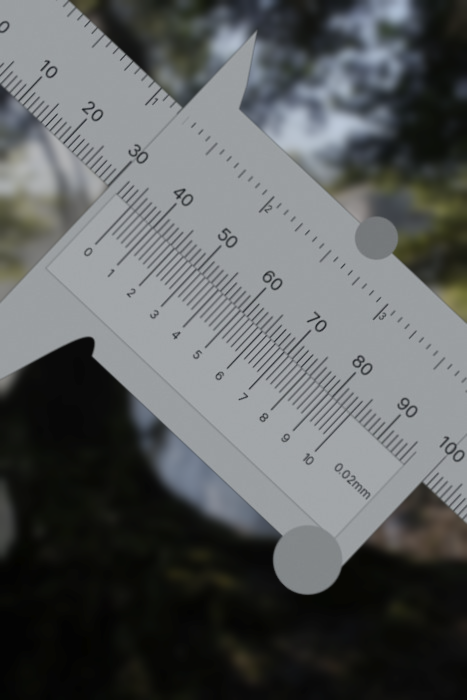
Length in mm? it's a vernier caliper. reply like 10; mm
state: 35.0; mm
